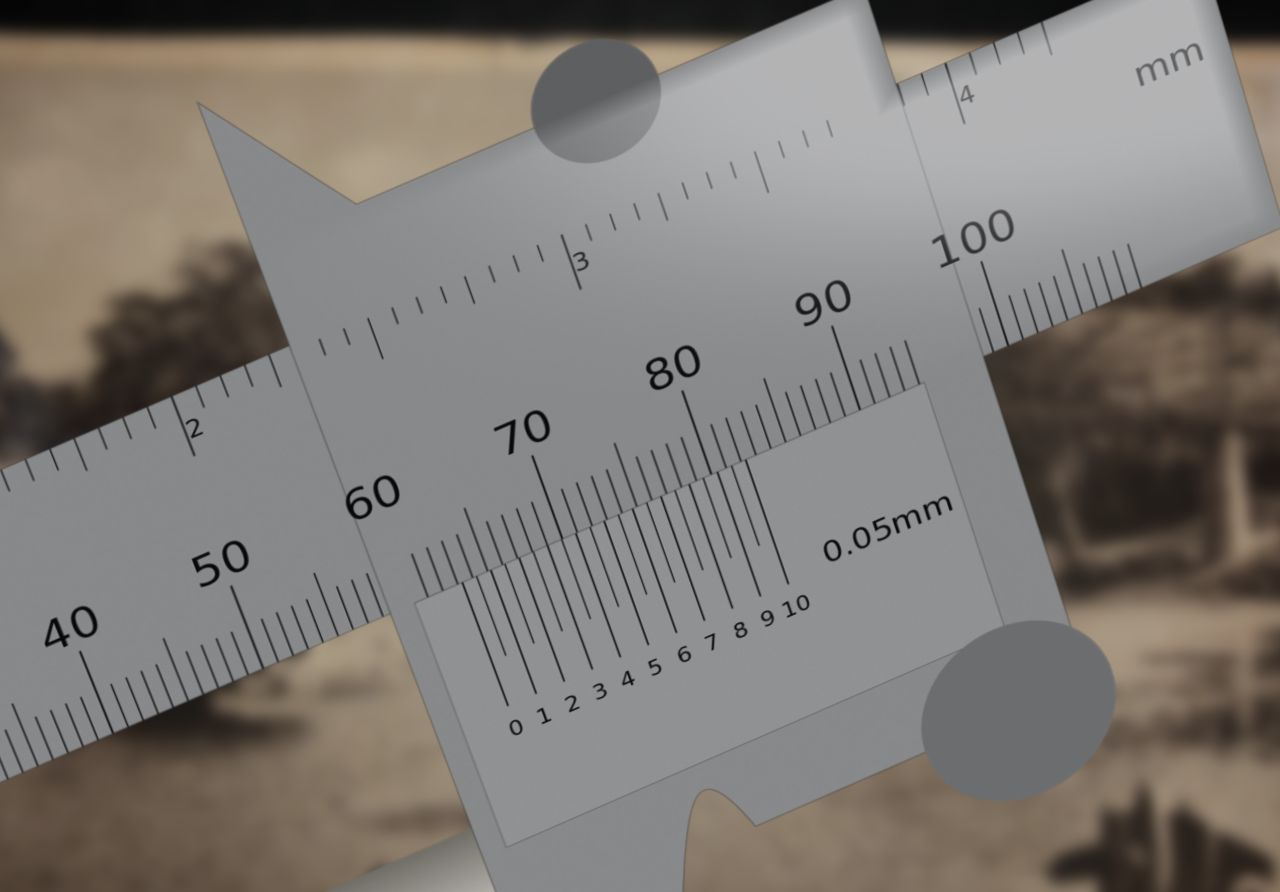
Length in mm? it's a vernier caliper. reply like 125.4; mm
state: 63.3; mm
